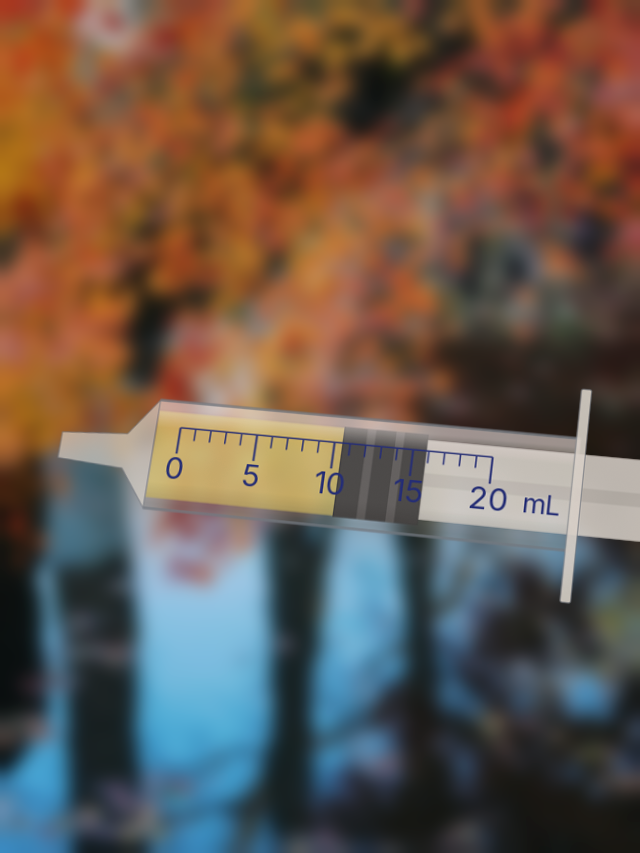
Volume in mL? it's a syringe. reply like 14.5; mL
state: 10.5; mL
